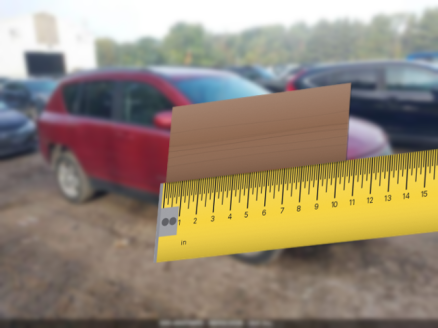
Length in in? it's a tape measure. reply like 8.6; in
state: 10.5; in
